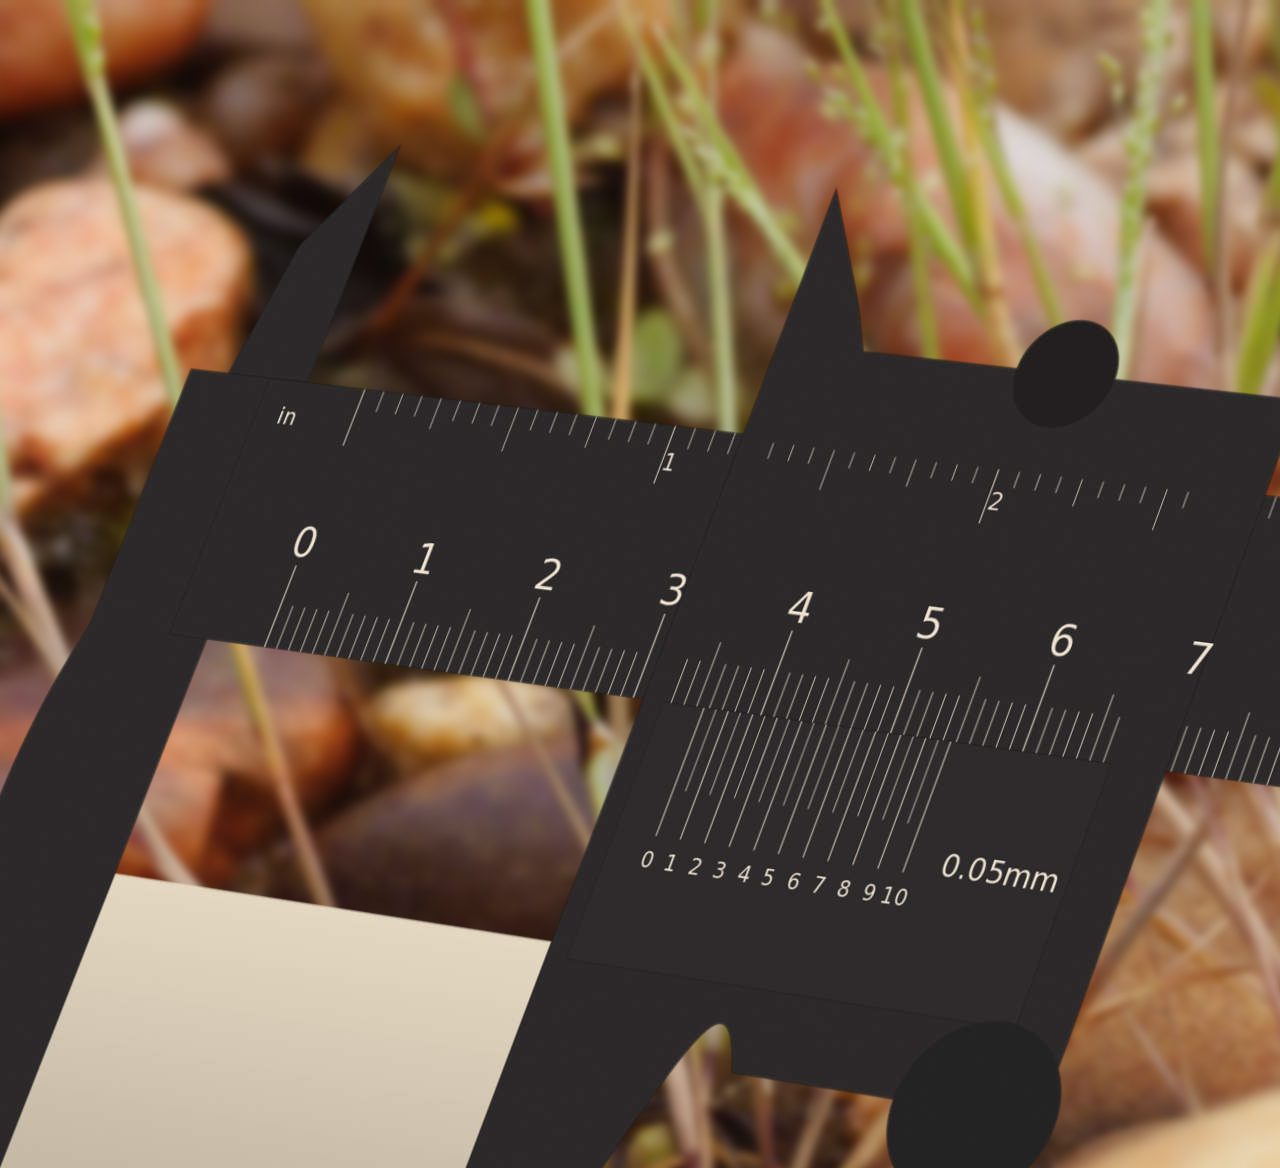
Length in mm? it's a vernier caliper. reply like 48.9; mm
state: 35.6; mm
